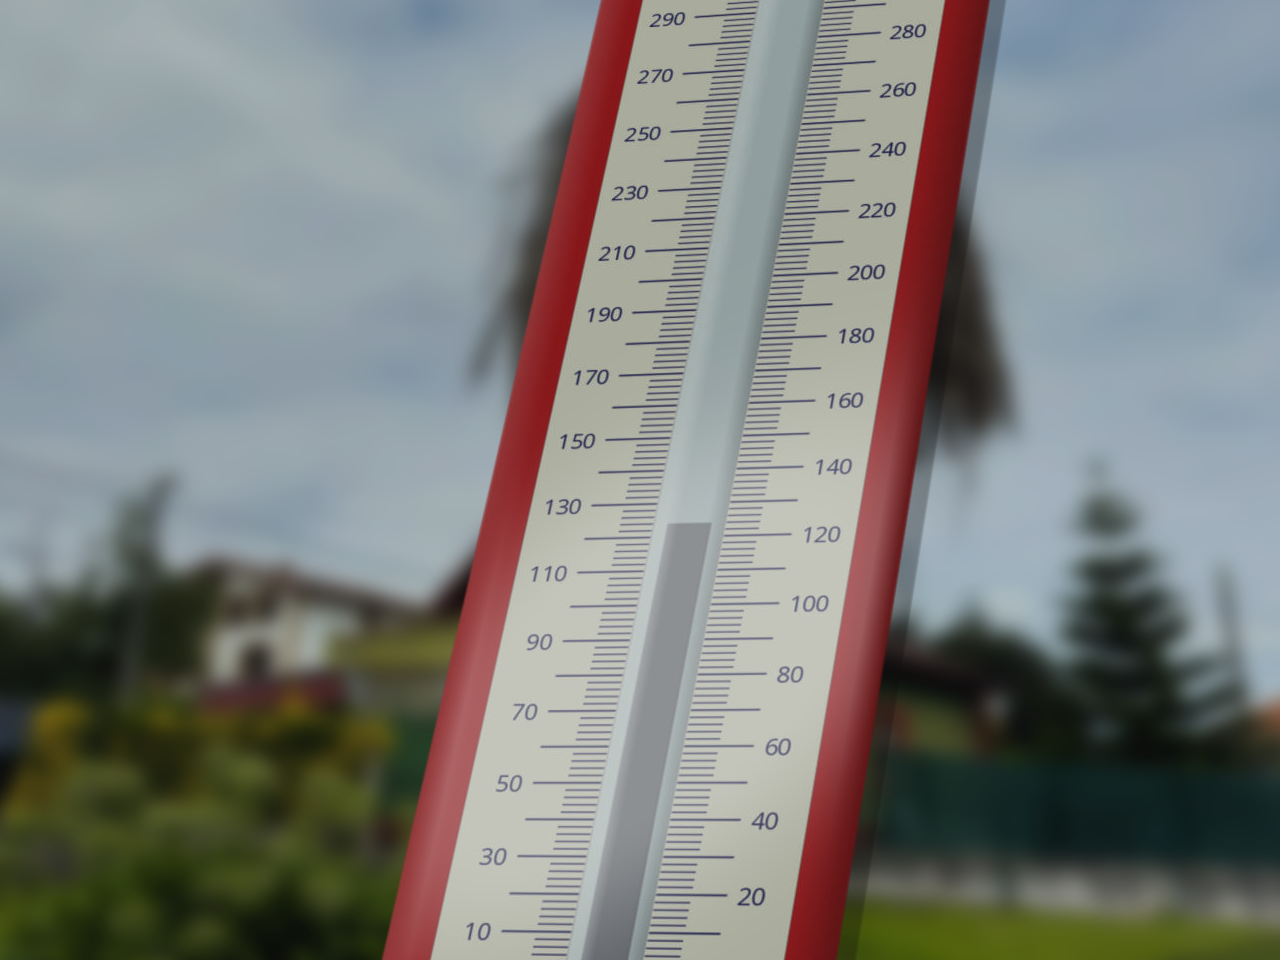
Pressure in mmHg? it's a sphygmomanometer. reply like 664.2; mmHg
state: 124; mmHg
